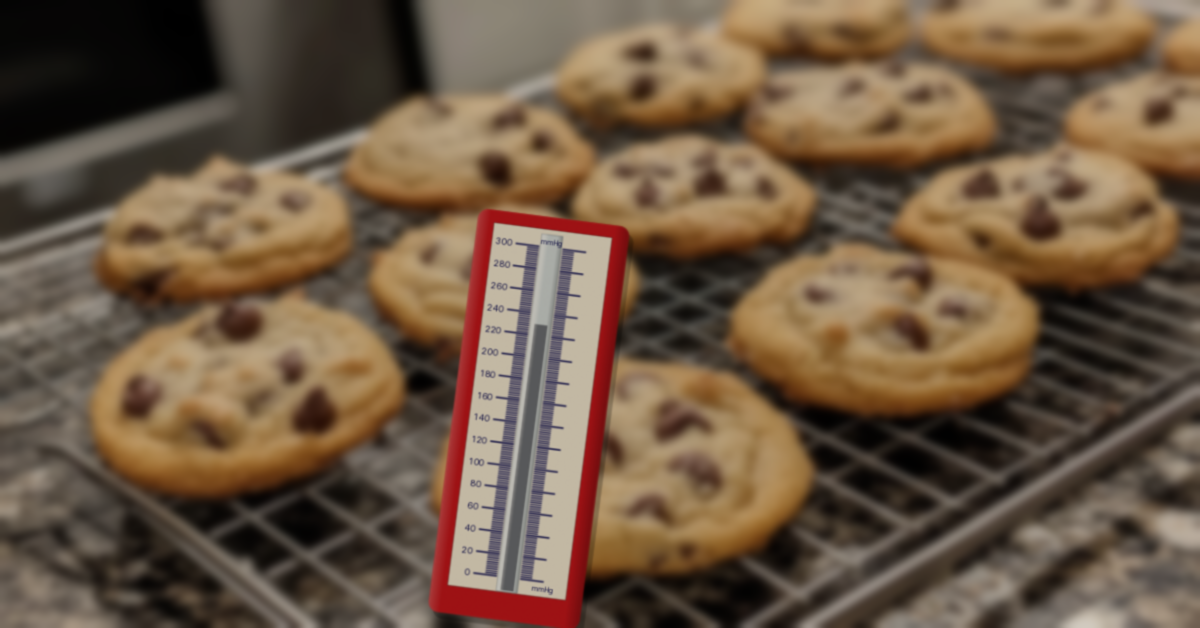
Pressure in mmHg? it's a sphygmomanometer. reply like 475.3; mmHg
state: 230; mmHg
